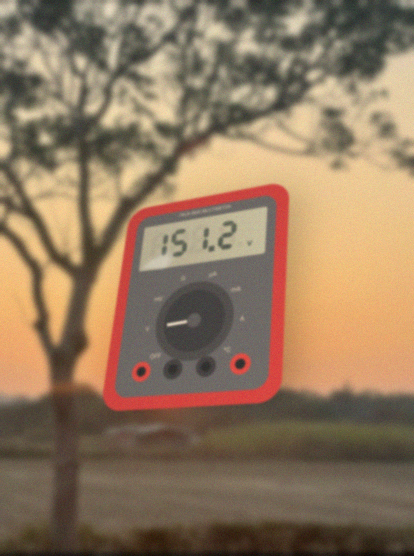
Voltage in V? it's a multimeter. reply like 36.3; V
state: 151.2; V
